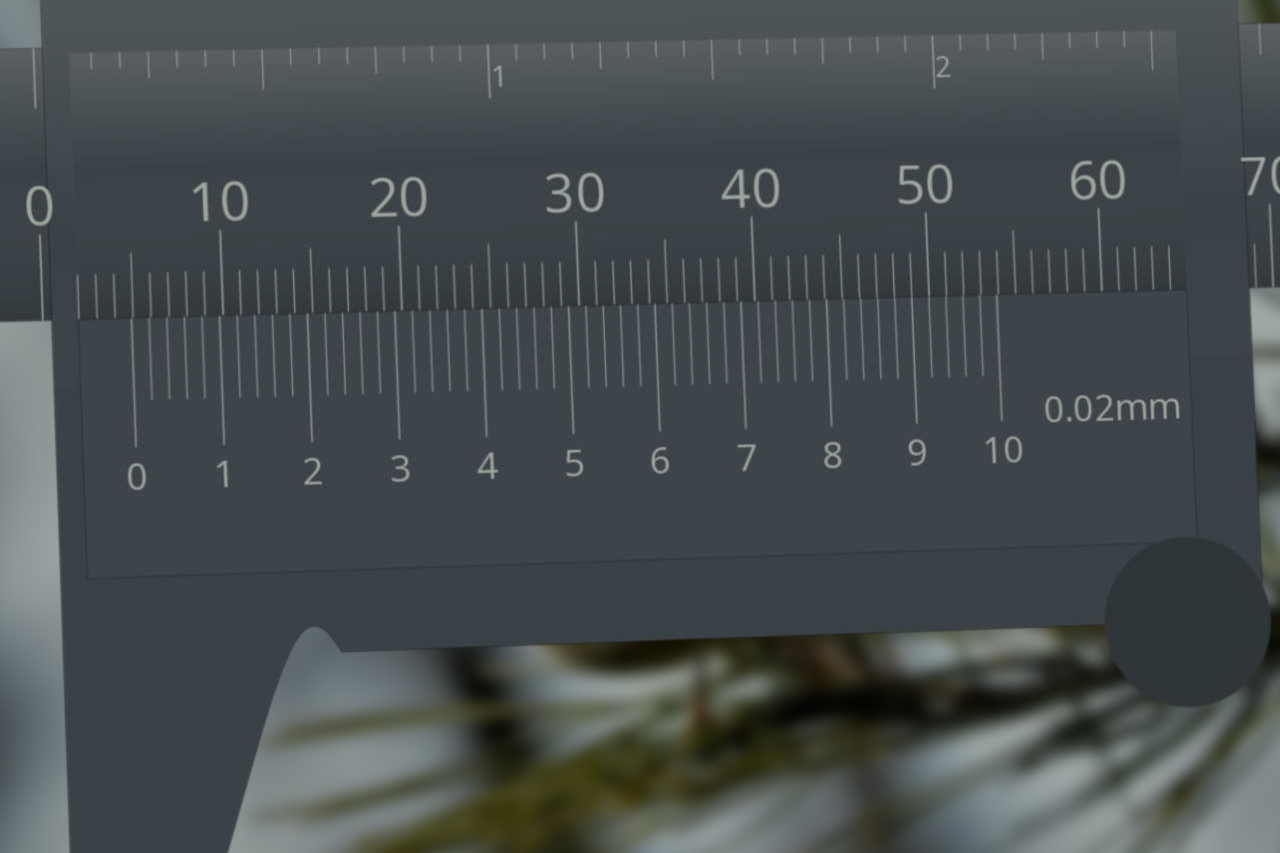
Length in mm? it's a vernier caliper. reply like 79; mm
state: 4.9; mm
